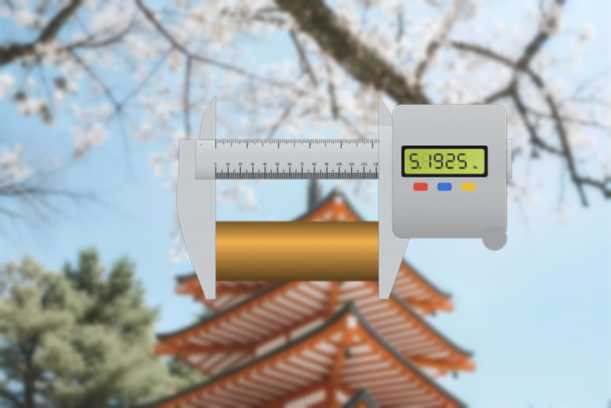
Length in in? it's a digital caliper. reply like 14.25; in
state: 5.1925; in
